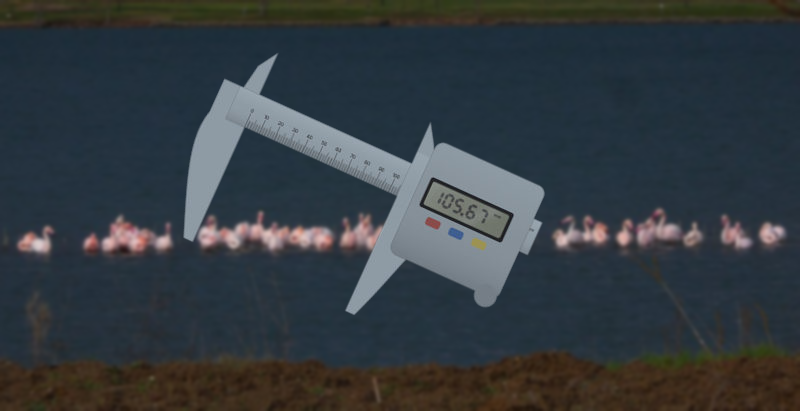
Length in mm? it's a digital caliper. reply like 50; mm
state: 105.67; mm
